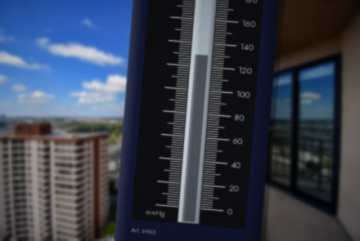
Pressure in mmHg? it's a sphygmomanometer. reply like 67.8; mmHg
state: 130; mmHg
